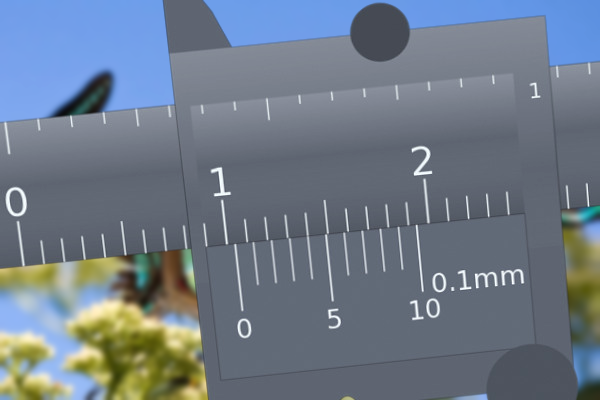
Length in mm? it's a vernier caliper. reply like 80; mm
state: 10.4; mm
